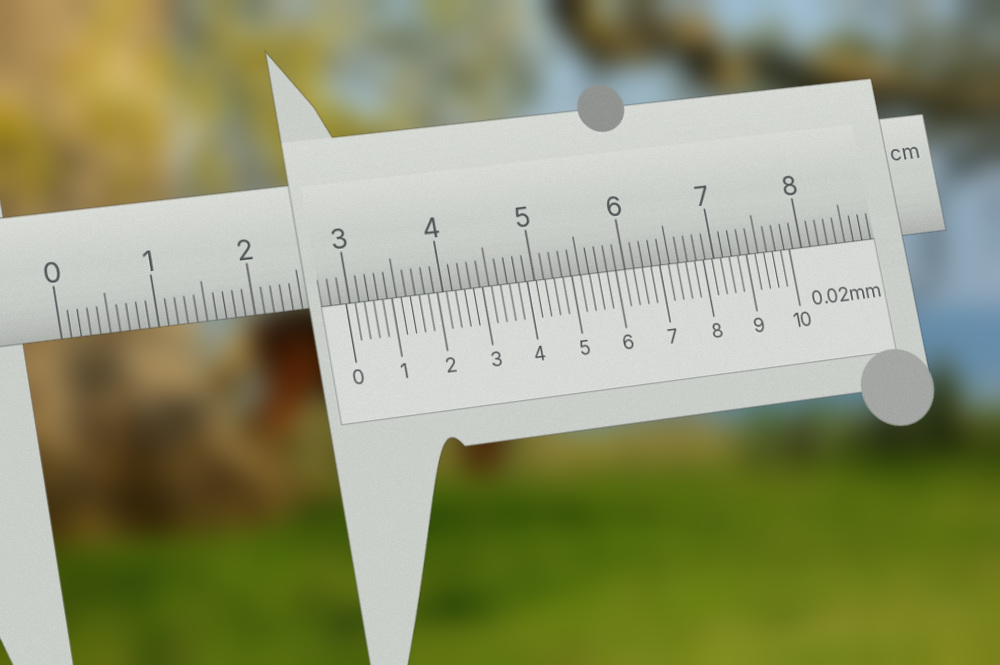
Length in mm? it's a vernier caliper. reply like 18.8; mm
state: 29.6; mm
